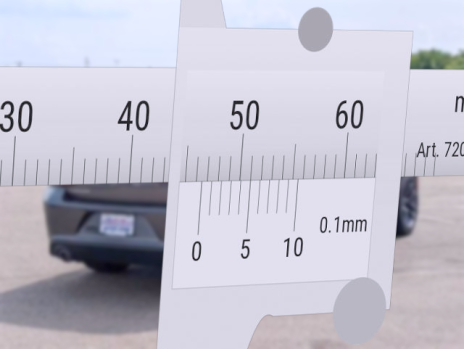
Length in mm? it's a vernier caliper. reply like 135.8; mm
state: 46.5; mm
